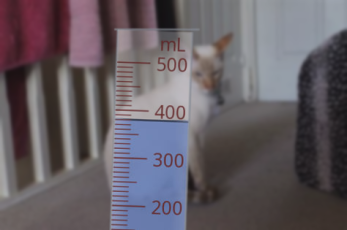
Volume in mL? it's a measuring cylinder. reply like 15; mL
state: 380; mL
